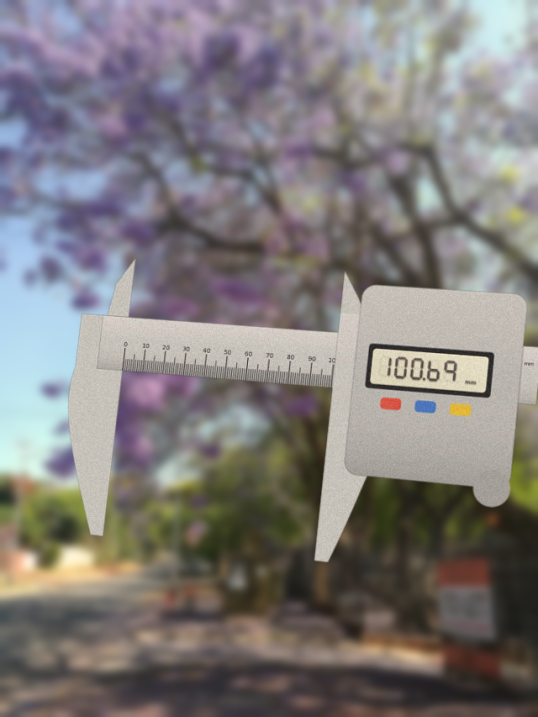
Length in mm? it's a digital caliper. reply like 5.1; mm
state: 100.69; mm
